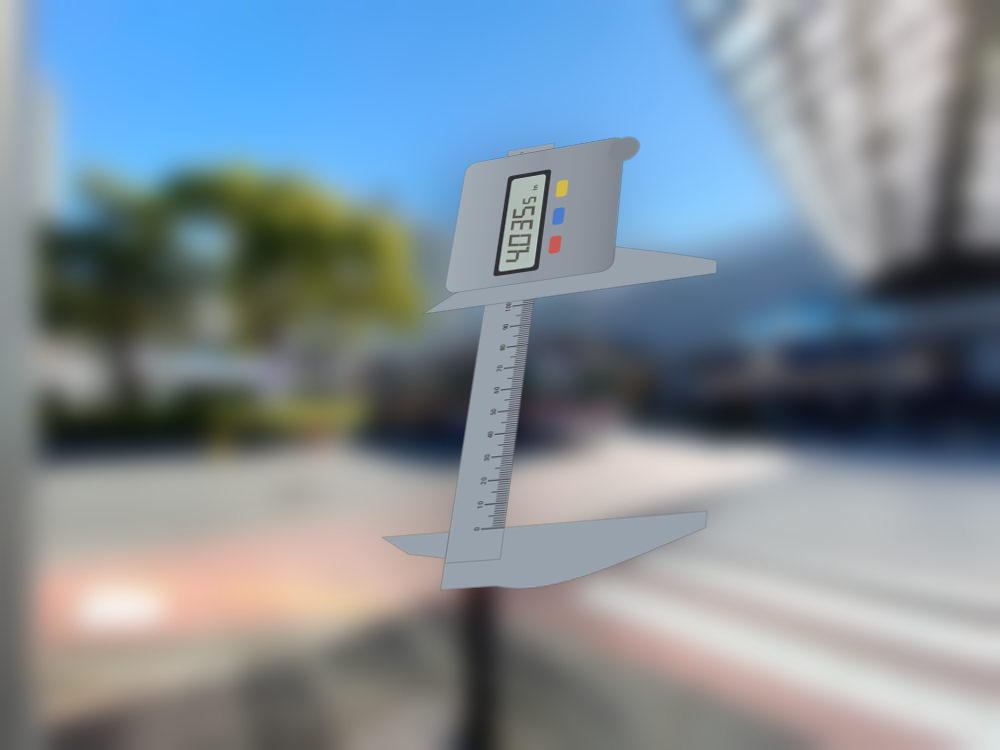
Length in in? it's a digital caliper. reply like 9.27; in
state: 4.0355; in
